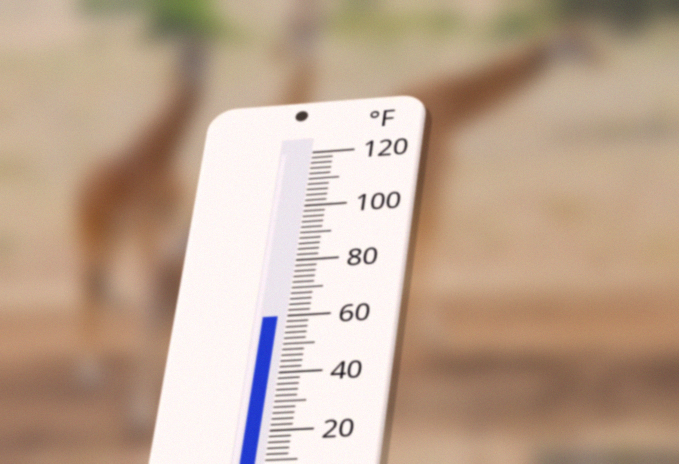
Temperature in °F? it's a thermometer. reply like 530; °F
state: 60; °F
